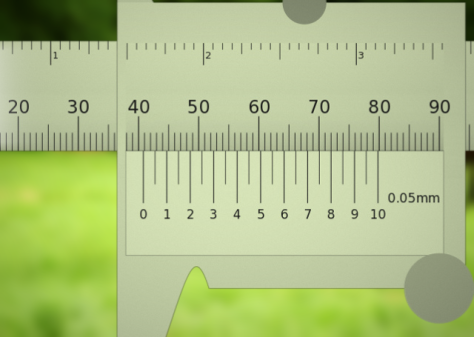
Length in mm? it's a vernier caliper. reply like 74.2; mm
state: 40.8; mm
